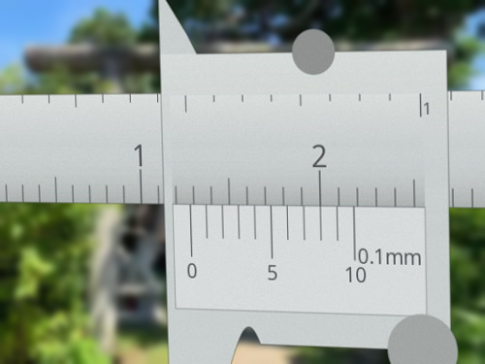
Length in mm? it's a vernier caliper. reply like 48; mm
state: 12.8; mm
